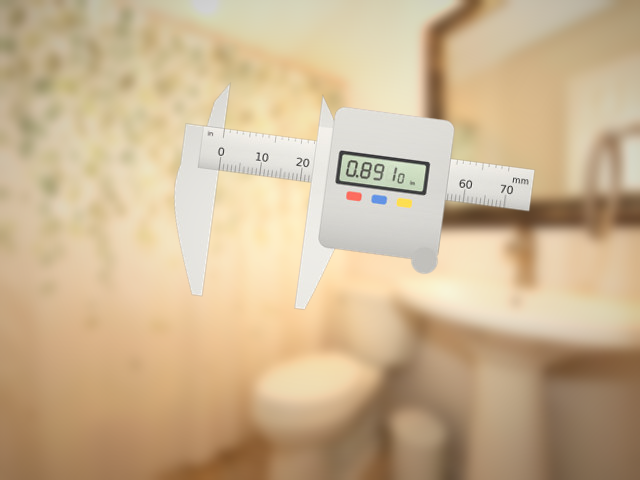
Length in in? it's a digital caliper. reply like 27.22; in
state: 0.8910; in
